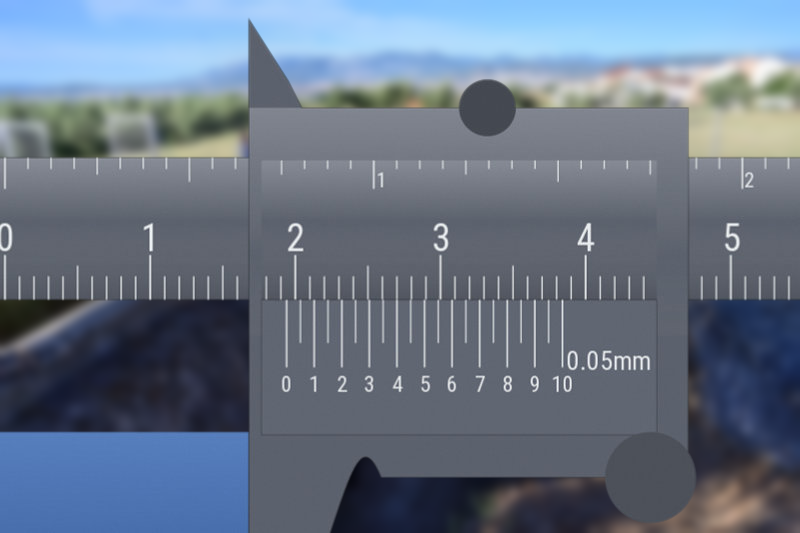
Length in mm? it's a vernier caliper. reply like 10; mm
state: 19.4; mm
